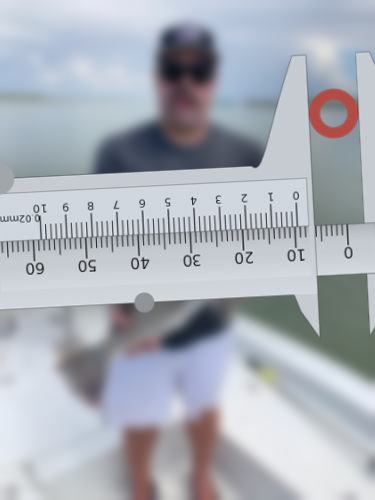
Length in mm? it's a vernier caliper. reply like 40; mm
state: 9.5; mm
